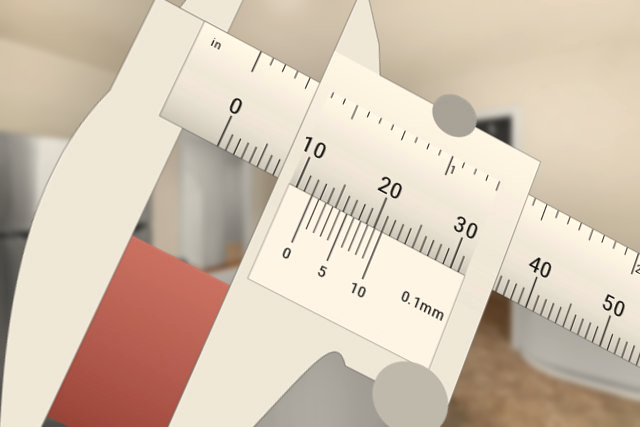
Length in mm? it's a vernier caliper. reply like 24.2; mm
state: 12.0; mm
